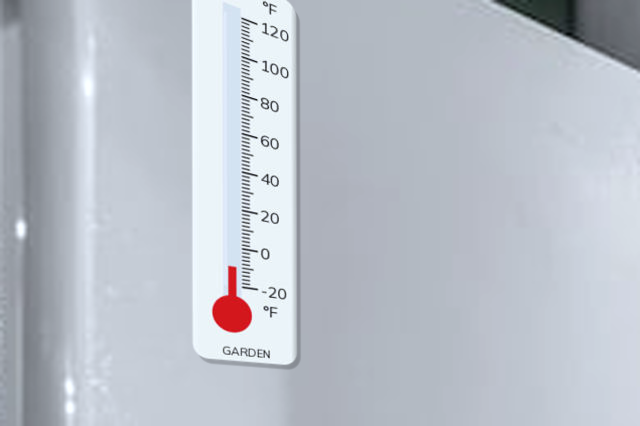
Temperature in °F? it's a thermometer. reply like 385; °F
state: -10; °F
